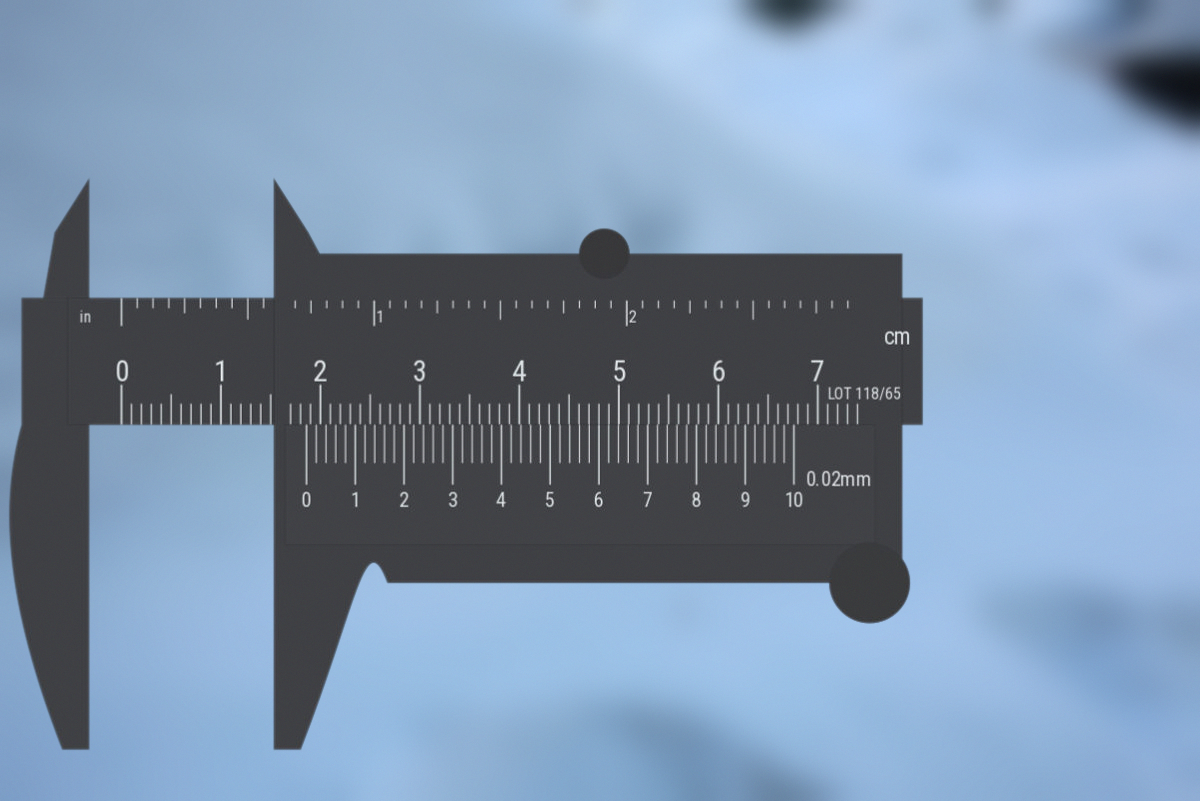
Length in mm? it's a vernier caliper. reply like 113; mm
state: 18.6; mm
